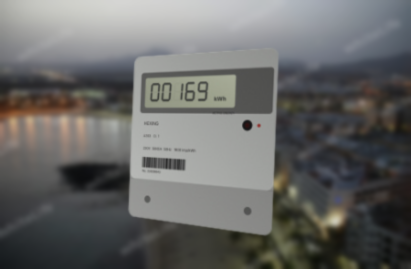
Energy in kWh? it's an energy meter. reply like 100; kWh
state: 169; kWh
